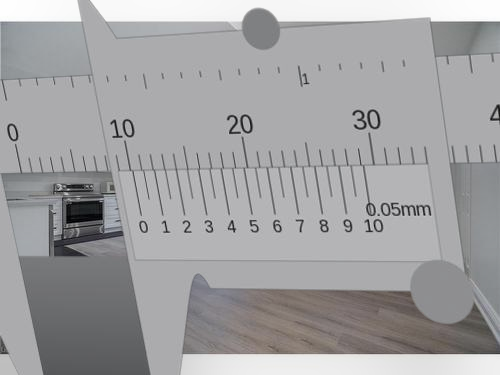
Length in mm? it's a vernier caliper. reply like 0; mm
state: 10.2; mm
